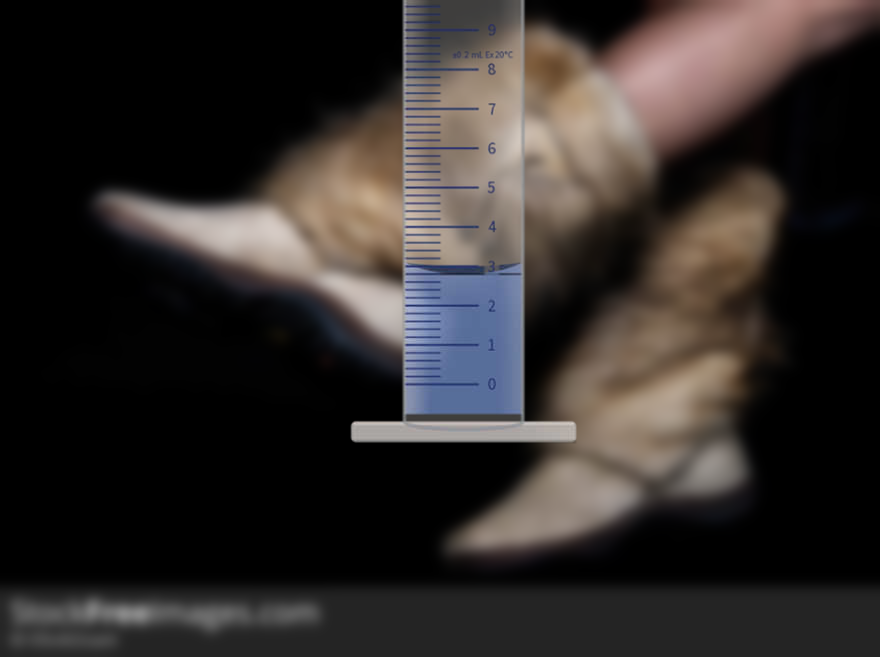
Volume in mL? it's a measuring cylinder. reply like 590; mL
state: 2.8; mL
